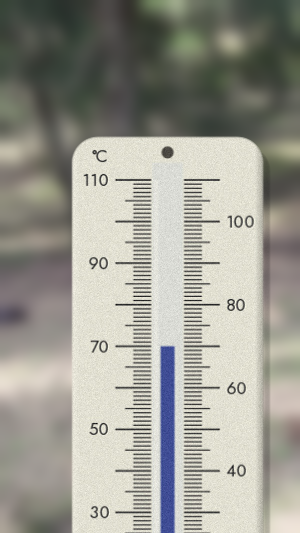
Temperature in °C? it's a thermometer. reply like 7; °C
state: 70; °C
